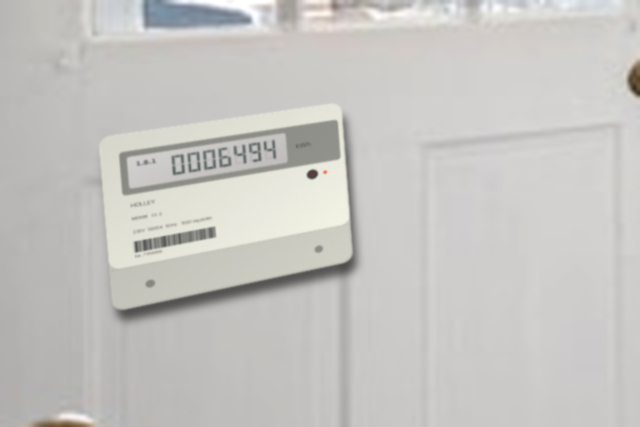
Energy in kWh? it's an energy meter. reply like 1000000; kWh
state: 6494; kWh
